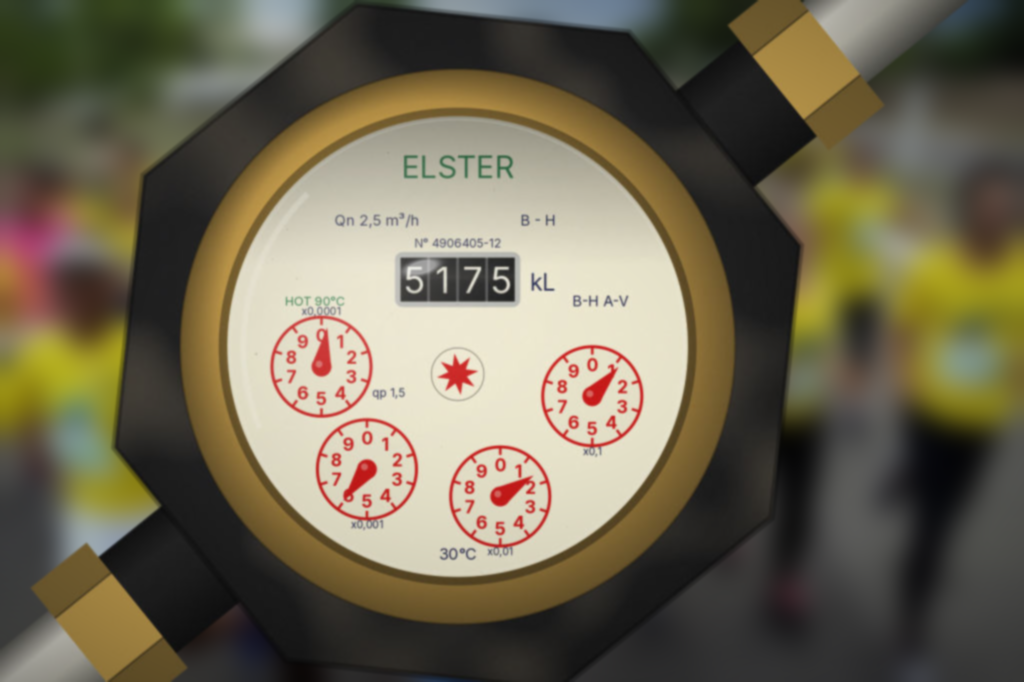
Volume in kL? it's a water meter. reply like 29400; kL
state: 5175.1160; kL
